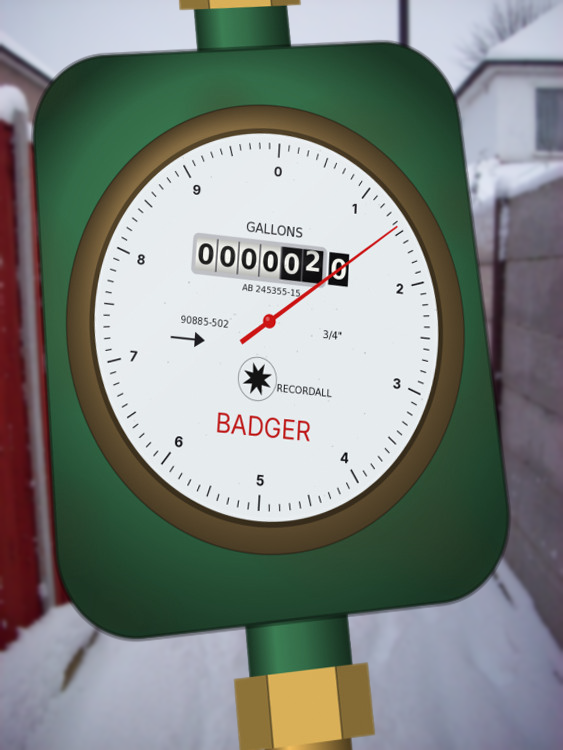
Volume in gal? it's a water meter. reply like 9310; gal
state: 21.4; gal
